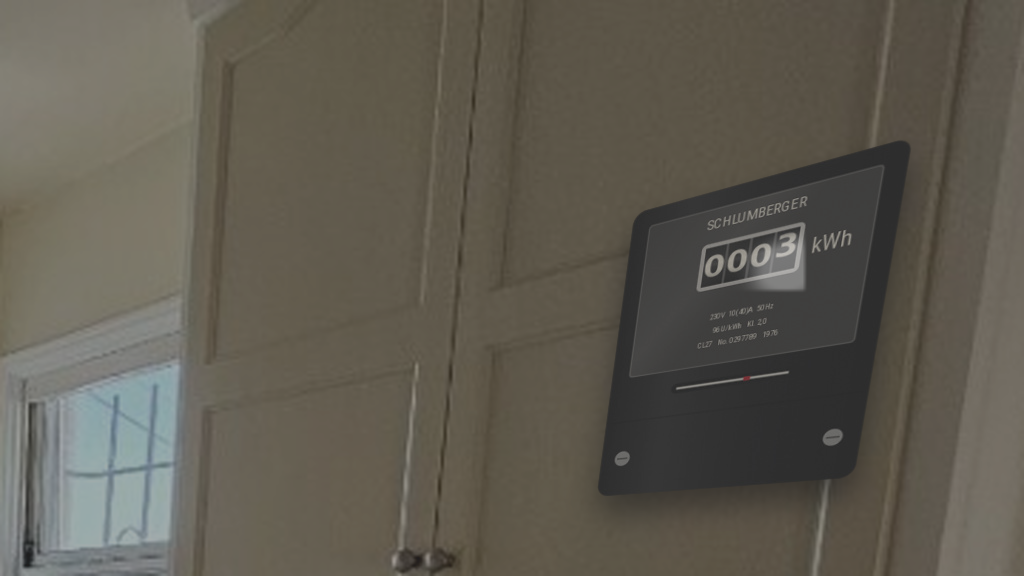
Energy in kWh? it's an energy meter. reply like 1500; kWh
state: 3; kWh
